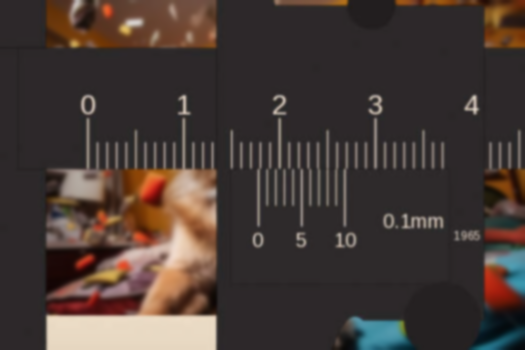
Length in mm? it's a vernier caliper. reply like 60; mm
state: 17.8; mm
